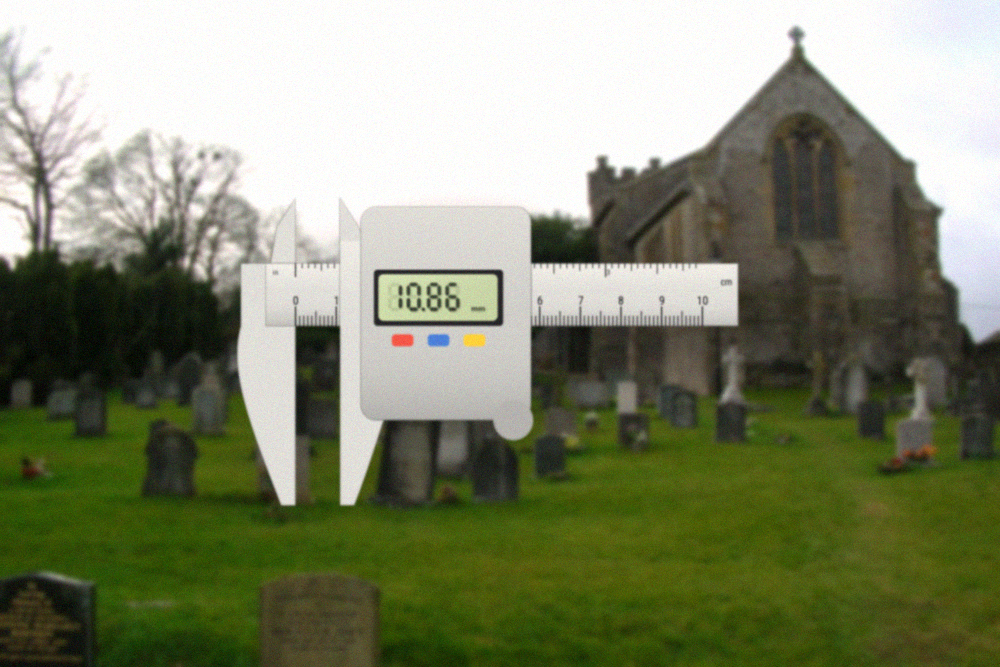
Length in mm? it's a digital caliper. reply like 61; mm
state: 10.86; mm
